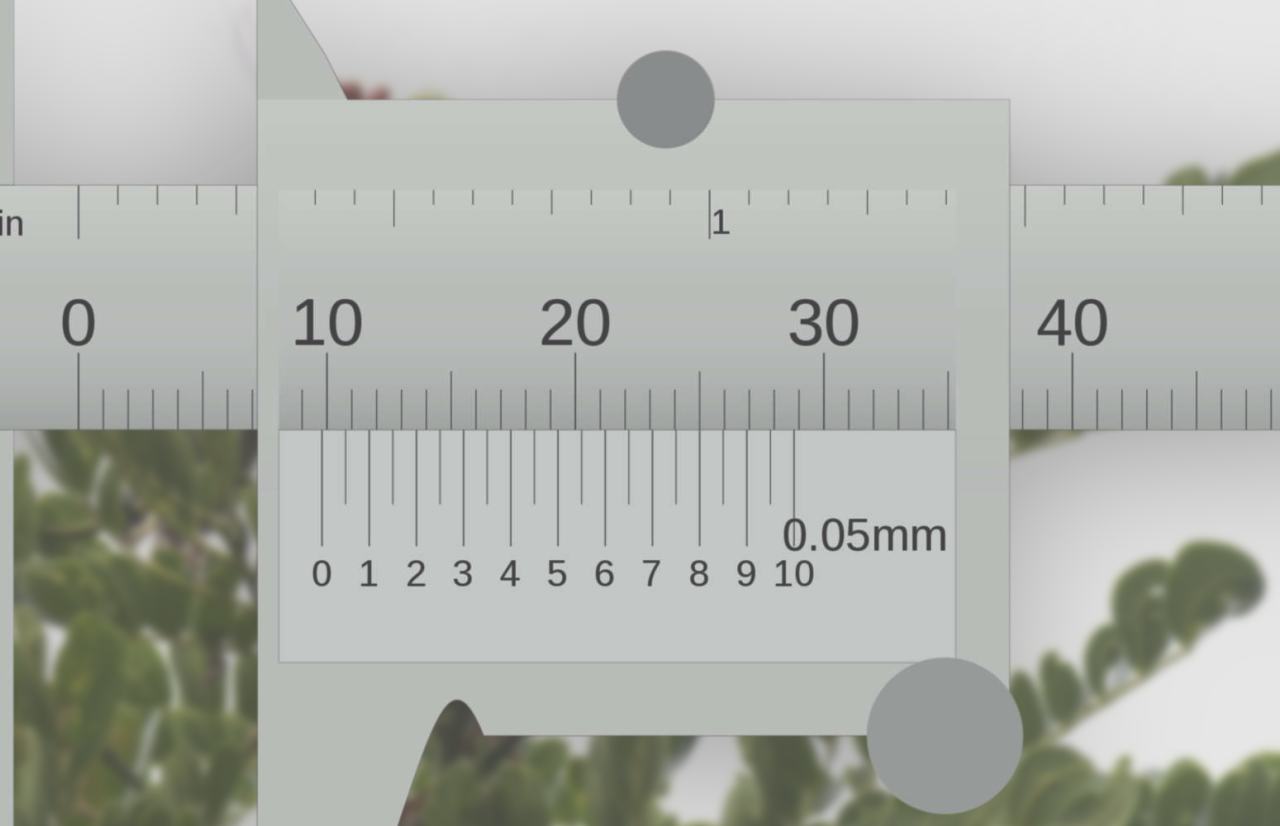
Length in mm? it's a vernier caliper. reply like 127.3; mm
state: 9.8; mm
